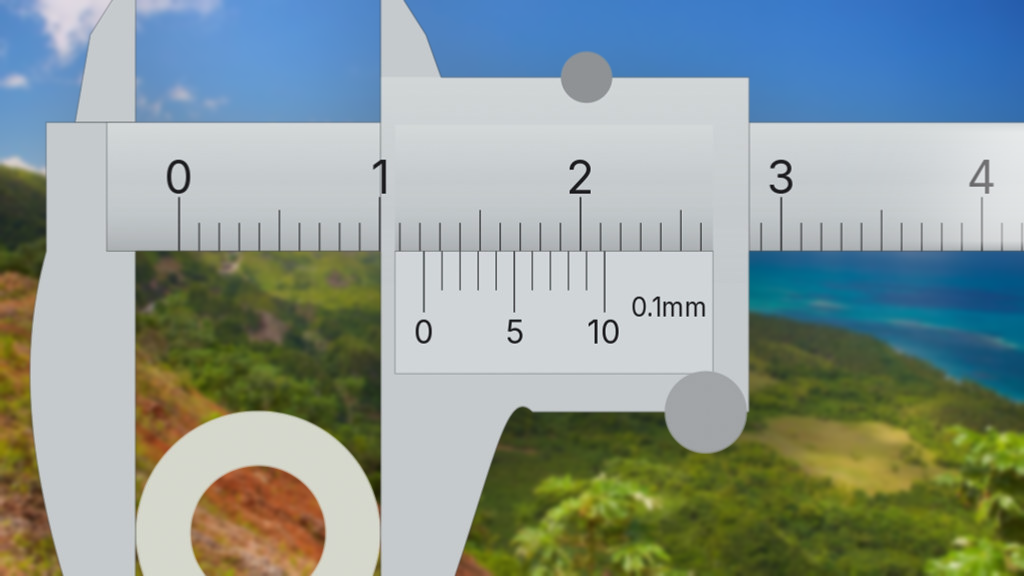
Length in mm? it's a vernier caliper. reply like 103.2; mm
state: 12.2; mm
